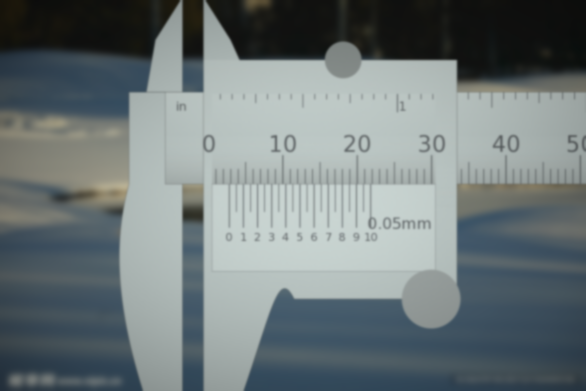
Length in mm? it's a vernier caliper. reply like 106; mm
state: 2.8; mm
